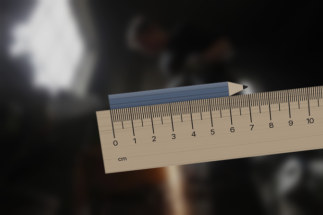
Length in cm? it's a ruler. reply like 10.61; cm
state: 7; cm
